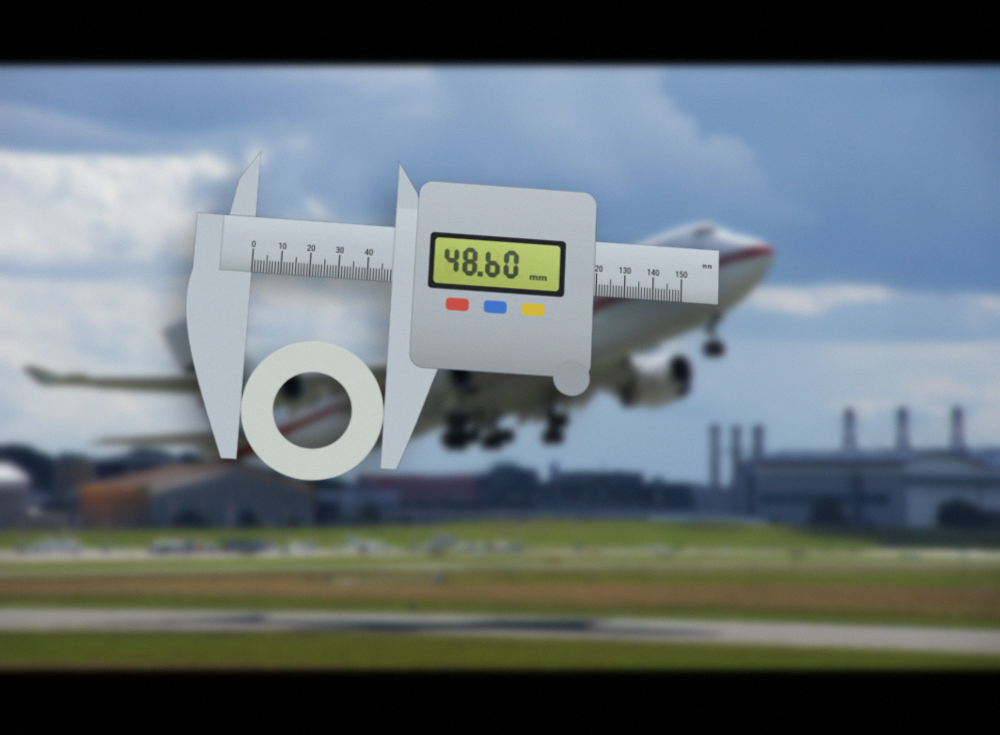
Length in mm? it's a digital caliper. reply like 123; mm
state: 48.60; mm
